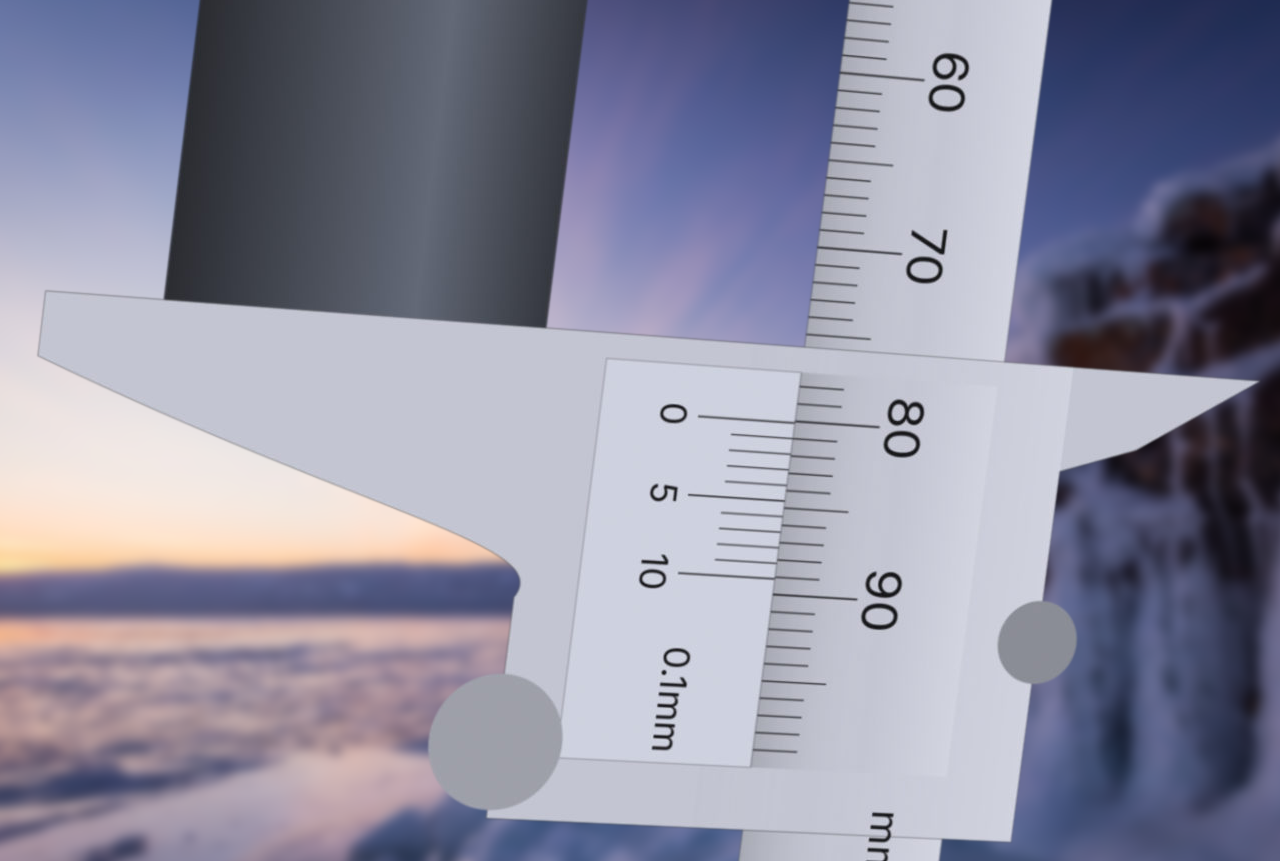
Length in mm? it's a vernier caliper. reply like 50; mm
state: 80.1; mm
